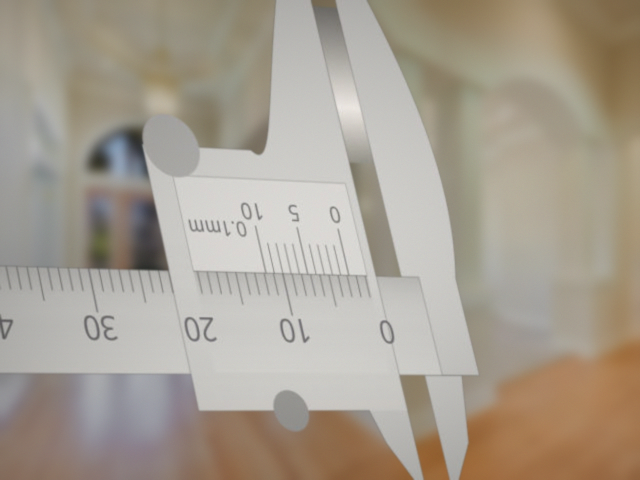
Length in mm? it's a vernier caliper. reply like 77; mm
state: 2.8; mm
